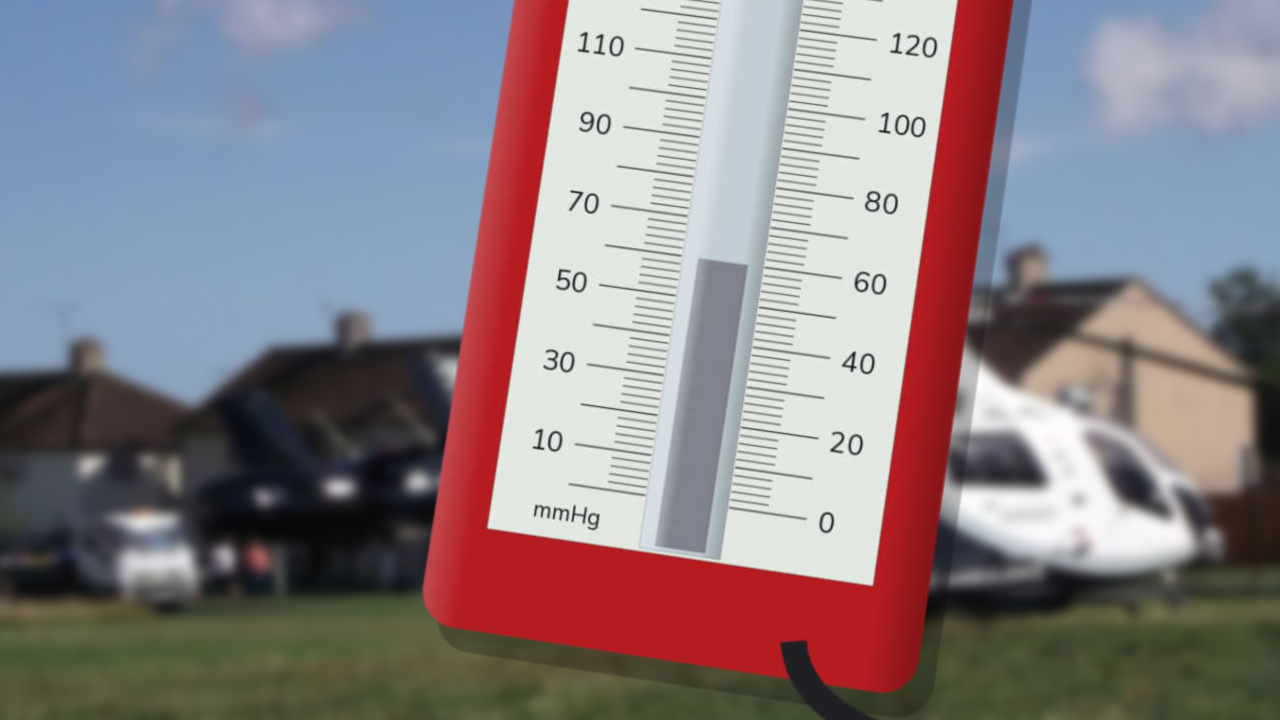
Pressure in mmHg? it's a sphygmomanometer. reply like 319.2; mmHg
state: 60; mmHg
